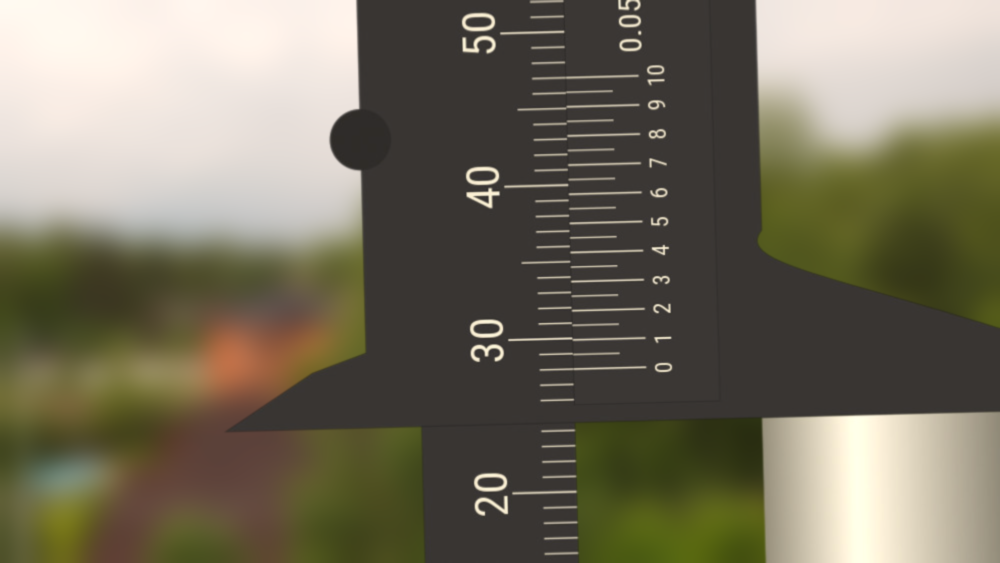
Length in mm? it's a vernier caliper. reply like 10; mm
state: 28.0; mm
